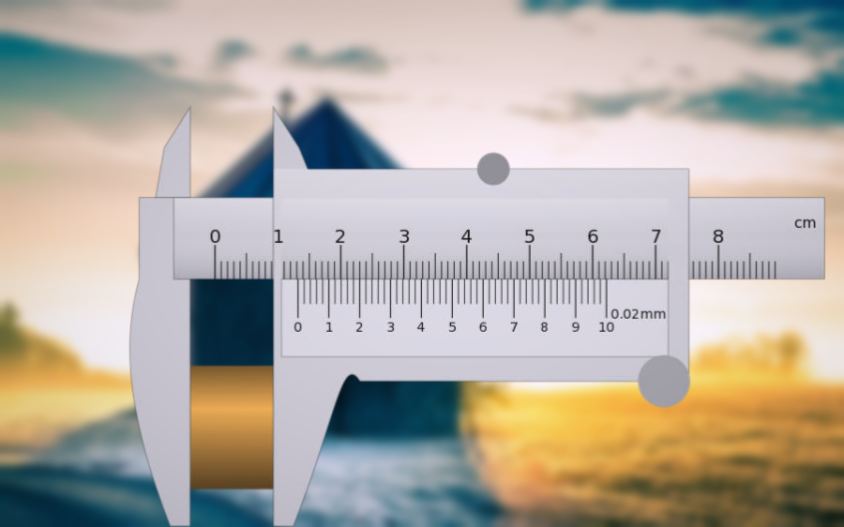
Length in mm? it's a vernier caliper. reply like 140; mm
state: 13.2; mm
